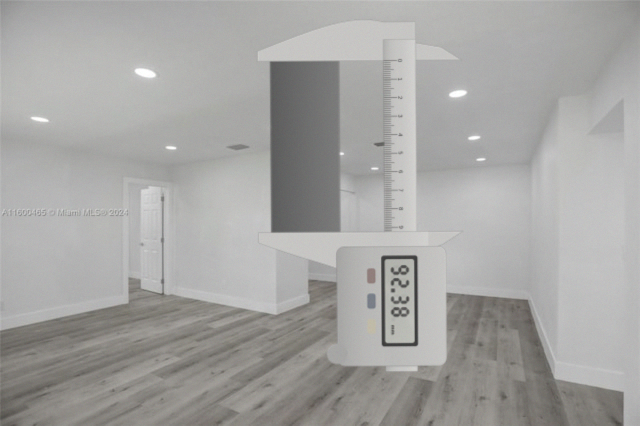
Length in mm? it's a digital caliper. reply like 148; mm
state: 92.38; mm
